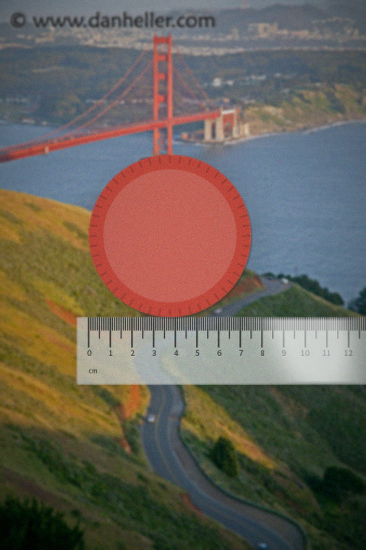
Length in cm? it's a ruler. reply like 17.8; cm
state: 7.5; cm
